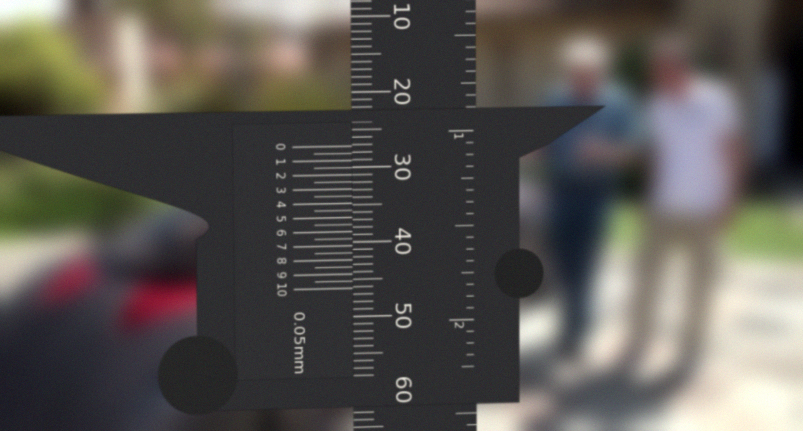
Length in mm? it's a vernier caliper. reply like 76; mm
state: 27.2; mm
